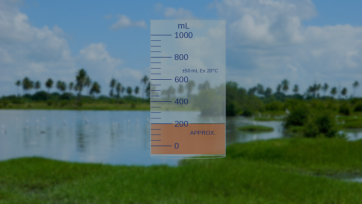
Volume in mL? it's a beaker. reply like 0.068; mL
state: 200; mL
